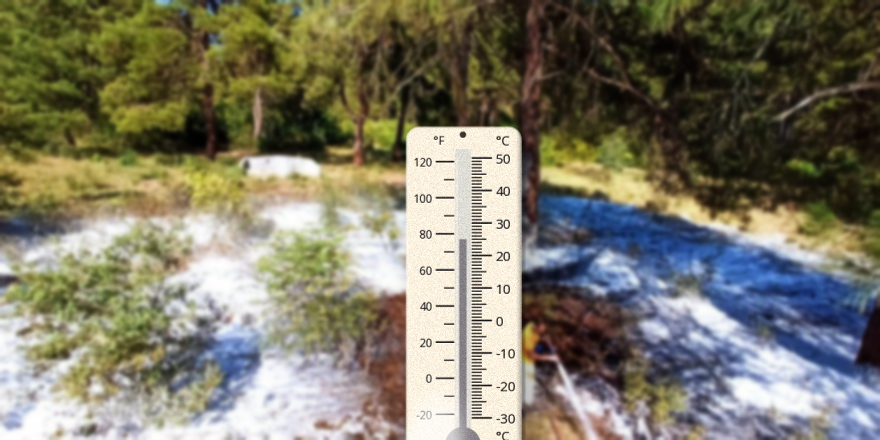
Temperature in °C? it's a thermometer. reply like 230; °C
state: 25; °C
